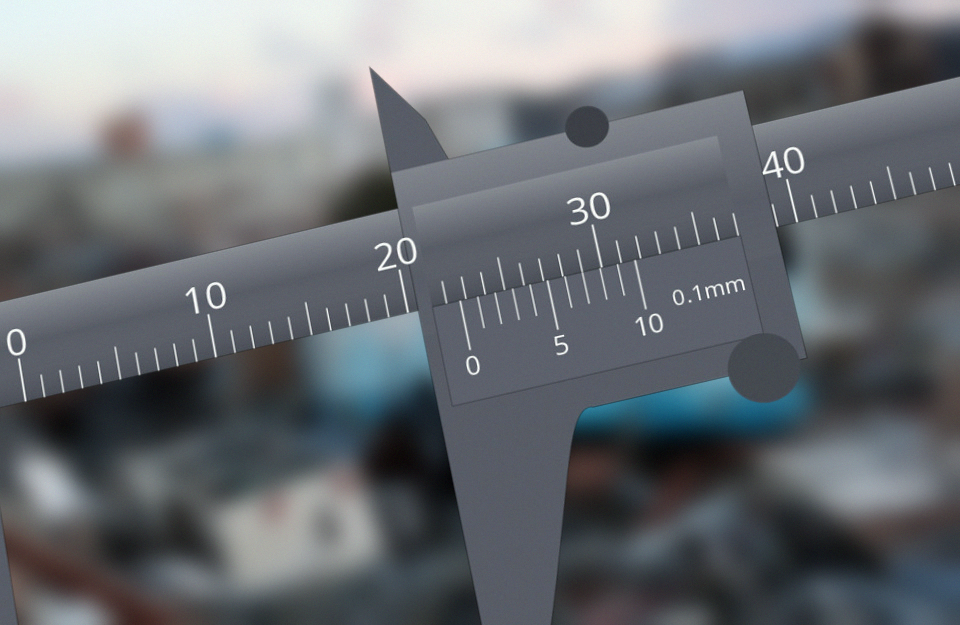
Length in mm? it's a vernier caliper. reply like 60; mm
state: 22.7; mm
